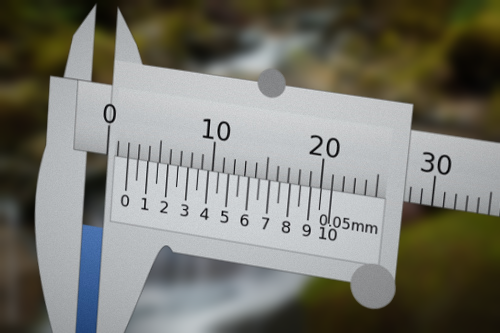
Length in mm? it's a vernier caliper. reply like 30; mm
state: 2.0; mm
